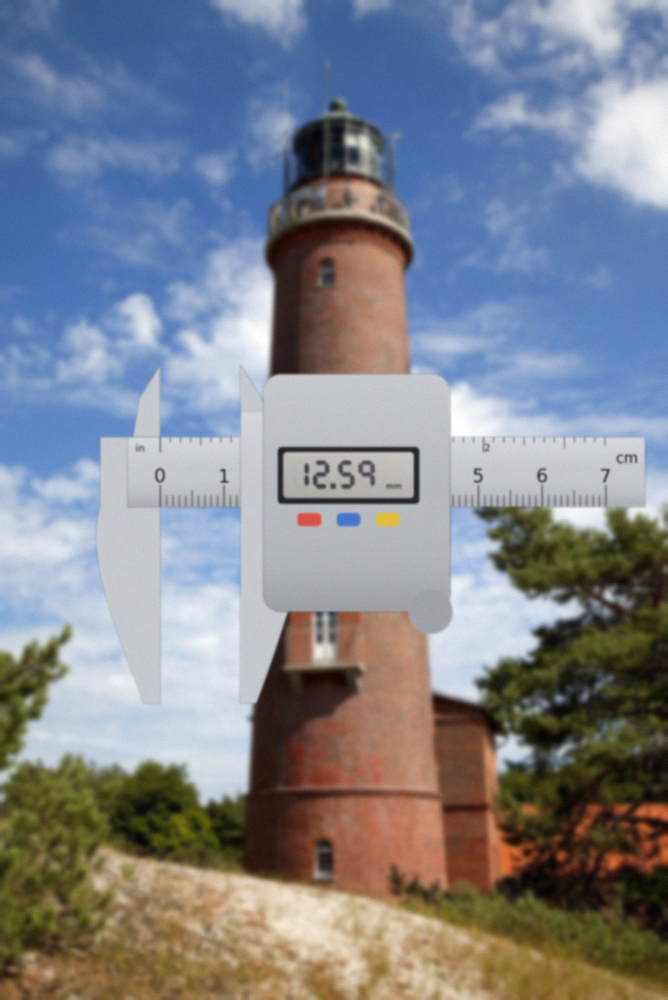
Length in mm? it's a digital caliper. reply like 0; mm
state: 12.59; mm
